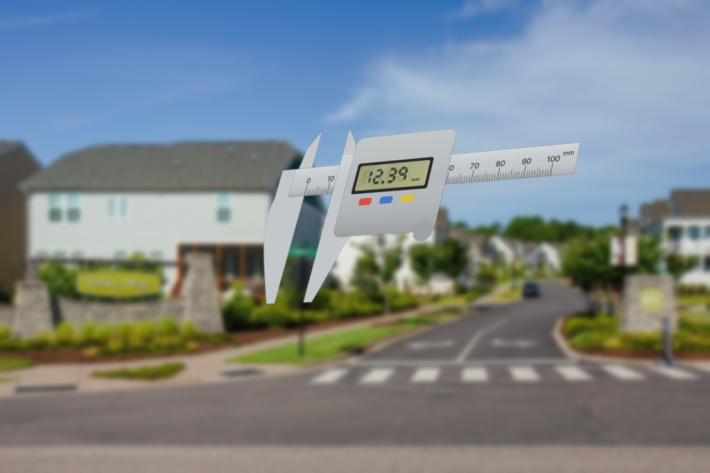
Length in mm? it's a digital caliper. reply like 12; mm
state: 12.39; mm
